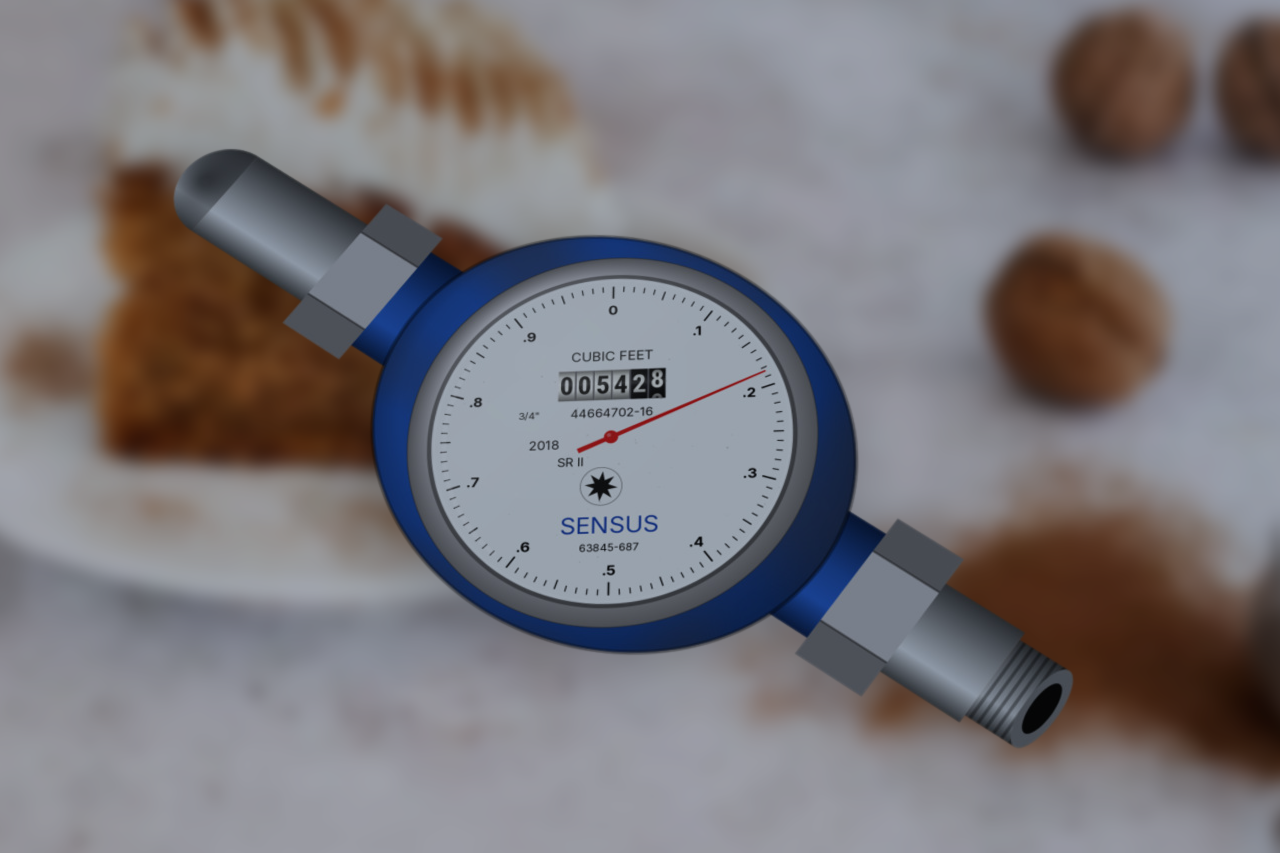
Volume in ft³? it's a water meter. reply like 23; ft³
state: 5428.18; ft³
